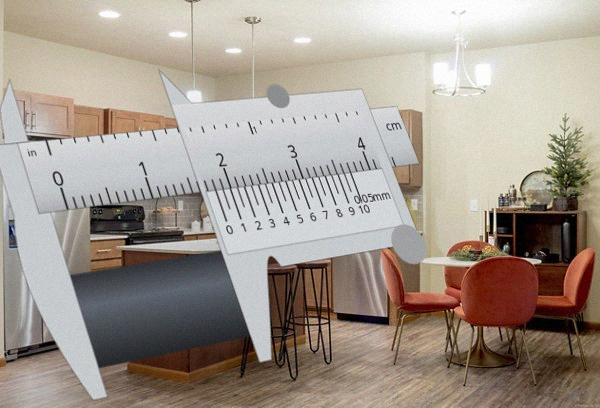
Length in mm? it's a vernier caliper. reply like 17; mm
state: 18.0; mm
